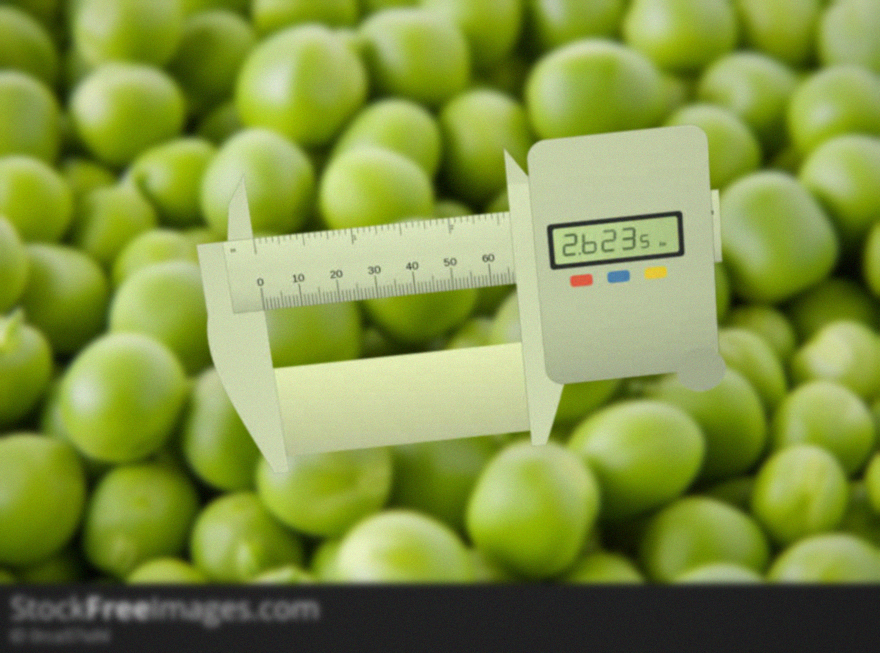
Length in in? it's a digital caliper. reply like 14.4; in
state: 2.6235; in
